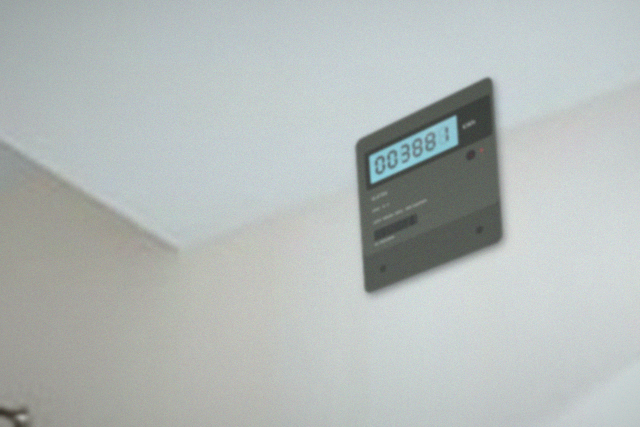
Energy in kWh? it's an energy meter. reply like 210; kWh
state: 3881; kWh
